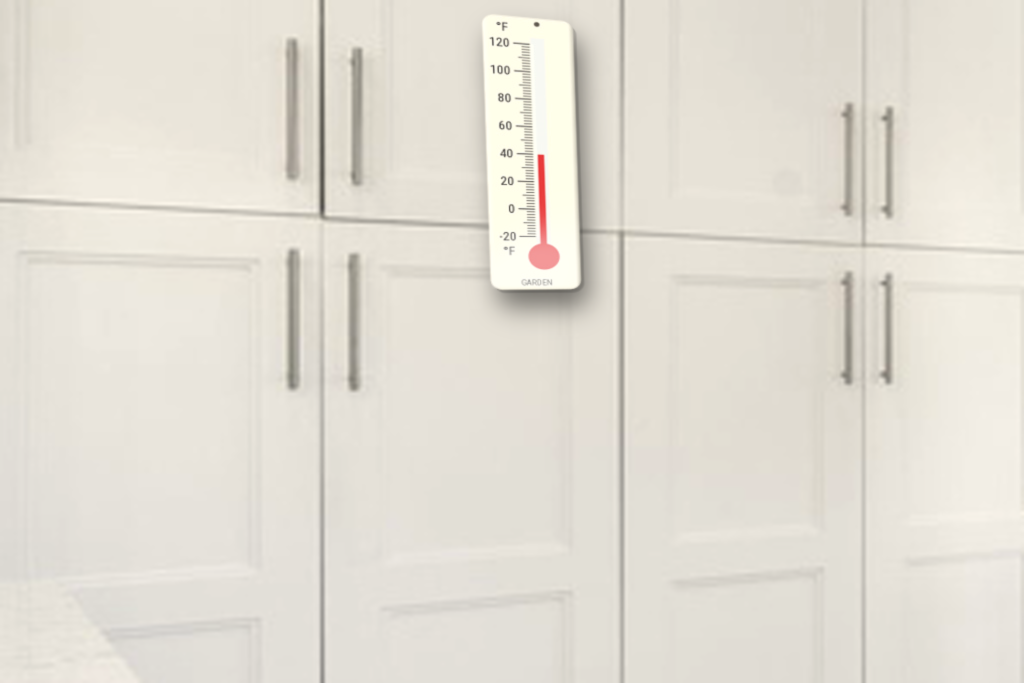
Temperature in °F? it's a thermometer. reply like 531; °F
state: 40; °F
